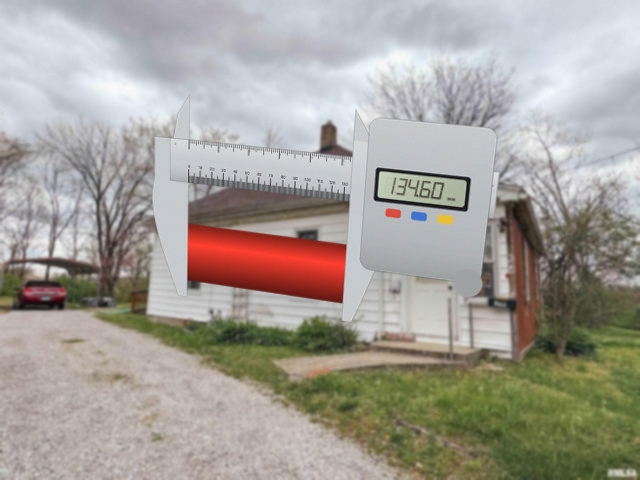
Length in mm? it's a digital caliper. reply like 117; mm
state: 134.60; mm
